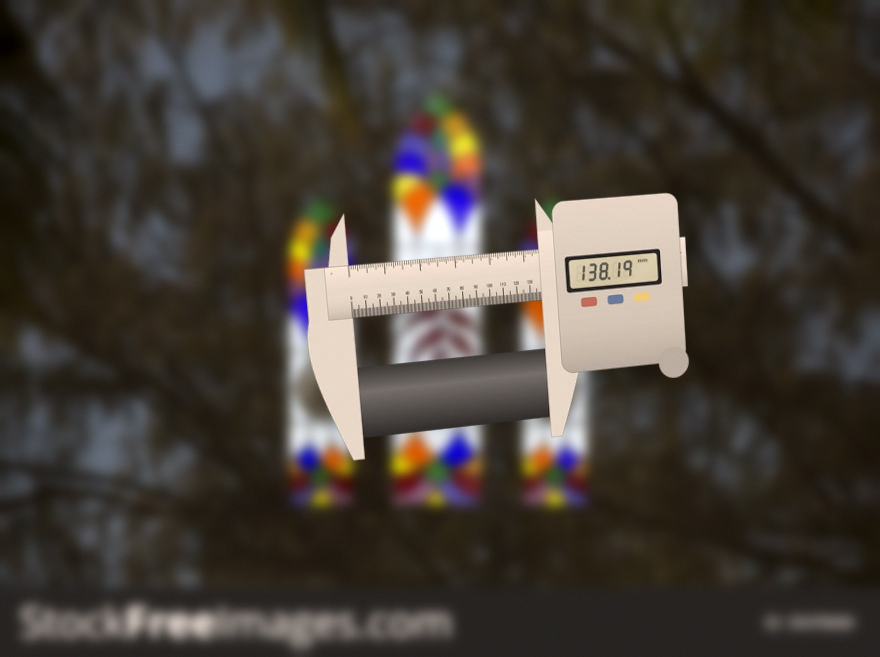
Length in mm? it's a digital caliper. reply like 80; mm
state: 138.19; mm
